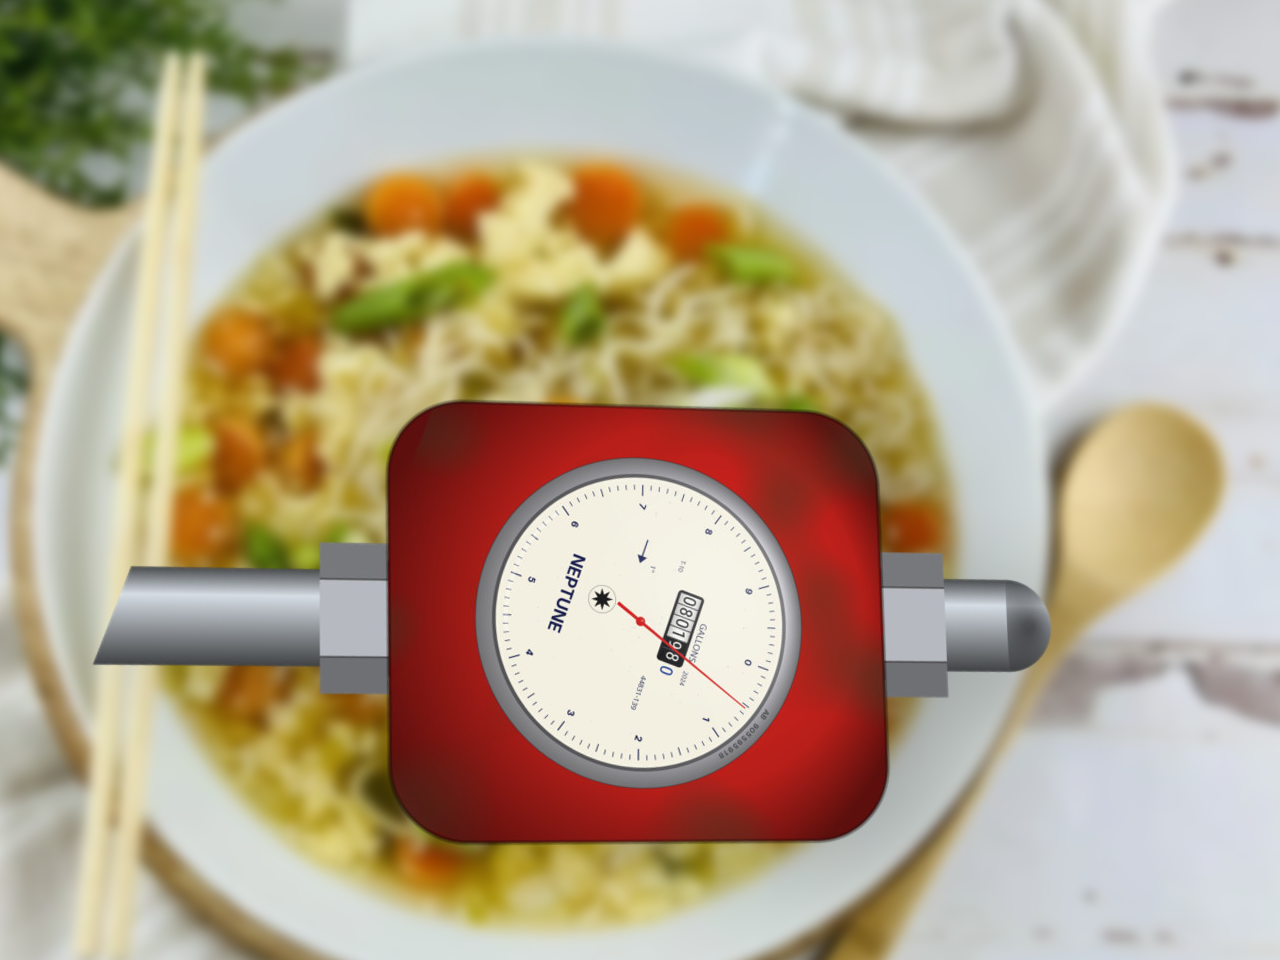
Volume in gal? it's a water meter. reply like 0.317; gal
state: 801980.5; gal
